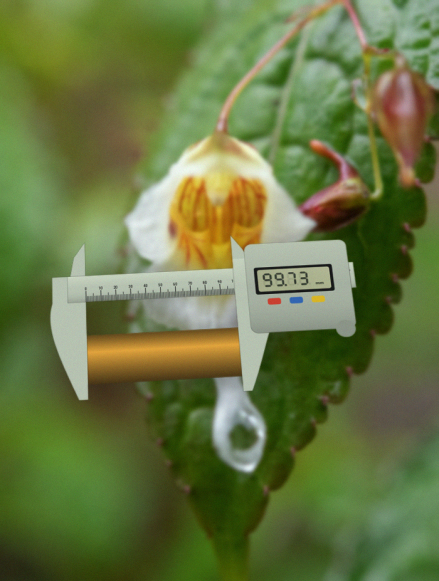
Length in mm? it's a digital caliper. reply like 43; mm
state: 99.73; mm
